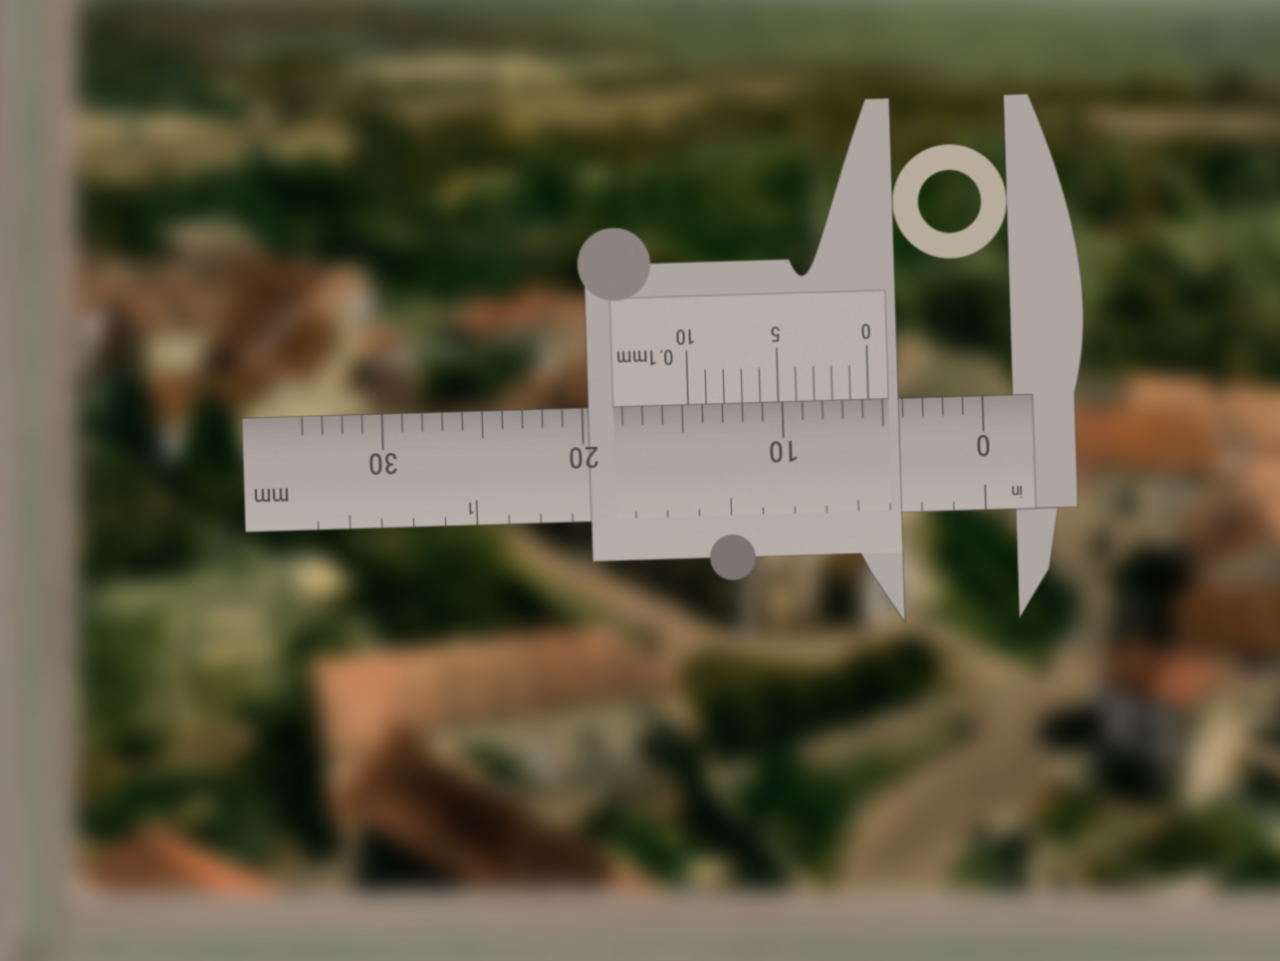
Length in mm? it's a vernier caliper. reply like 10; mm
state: 5.7; mm
